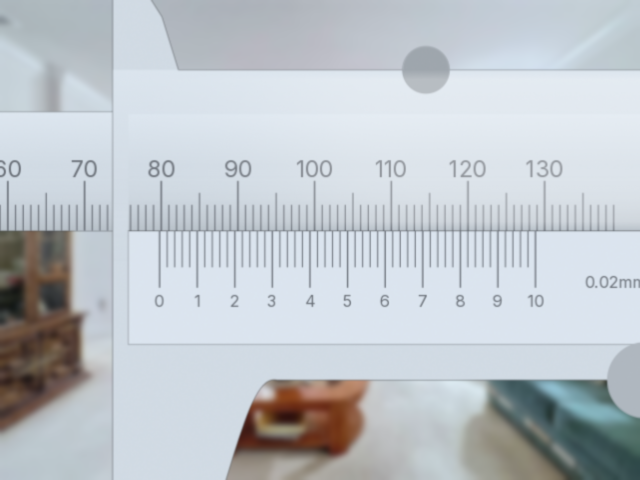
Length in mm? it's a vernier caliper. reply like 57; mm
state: 79.8; mm
